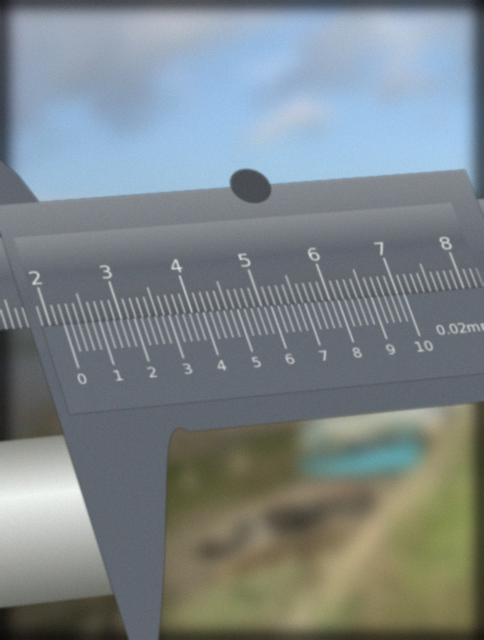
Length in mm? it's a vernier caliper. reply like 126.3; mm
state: 22.0; mm
